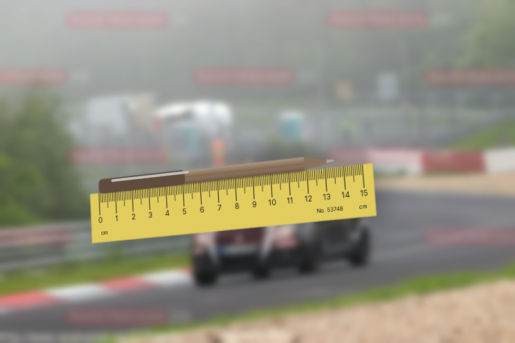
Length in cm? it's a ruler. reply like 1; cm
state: 13.5; cm
